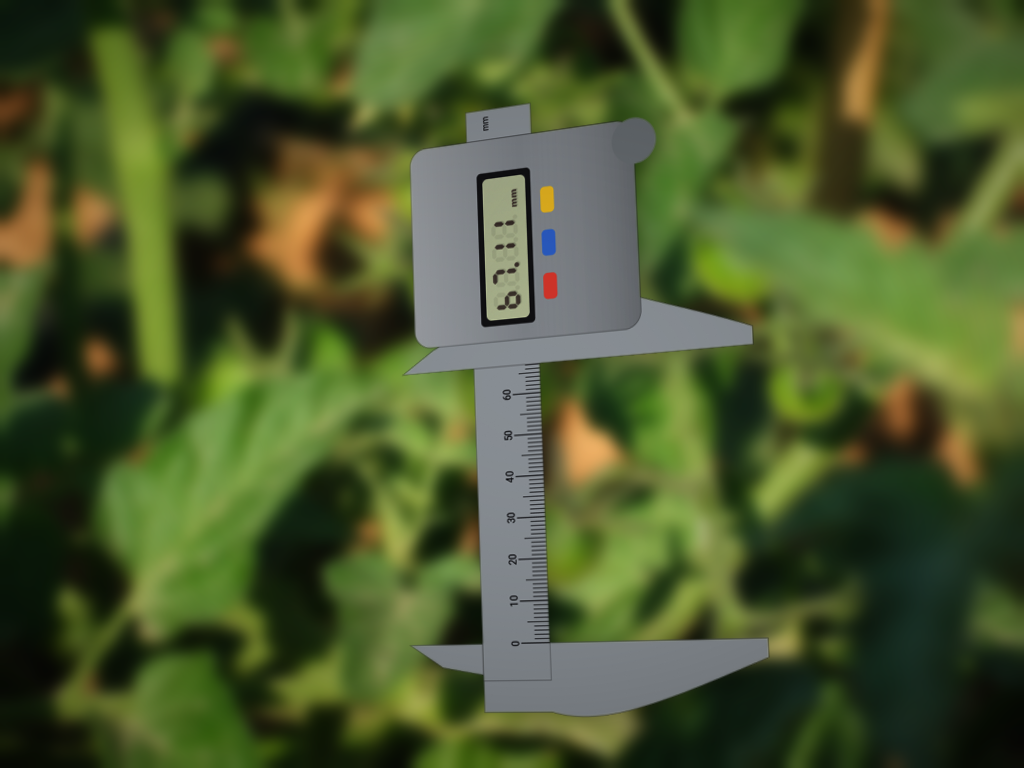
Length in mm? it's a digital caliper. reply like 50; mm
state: 67.11; mm
